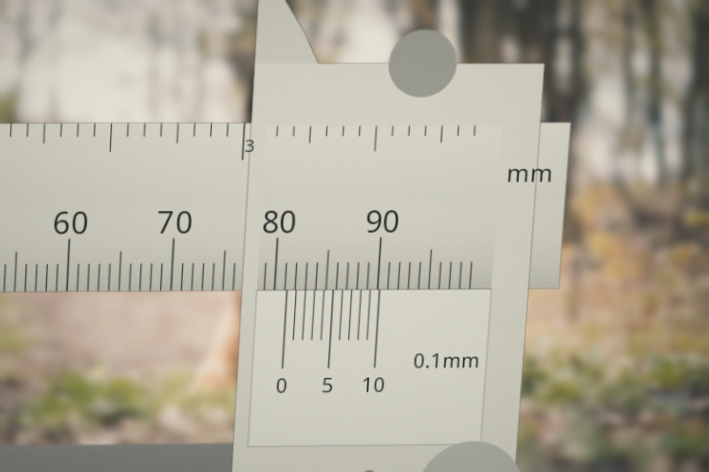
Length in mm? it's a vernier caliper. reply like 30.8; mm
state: 81.2; mm
